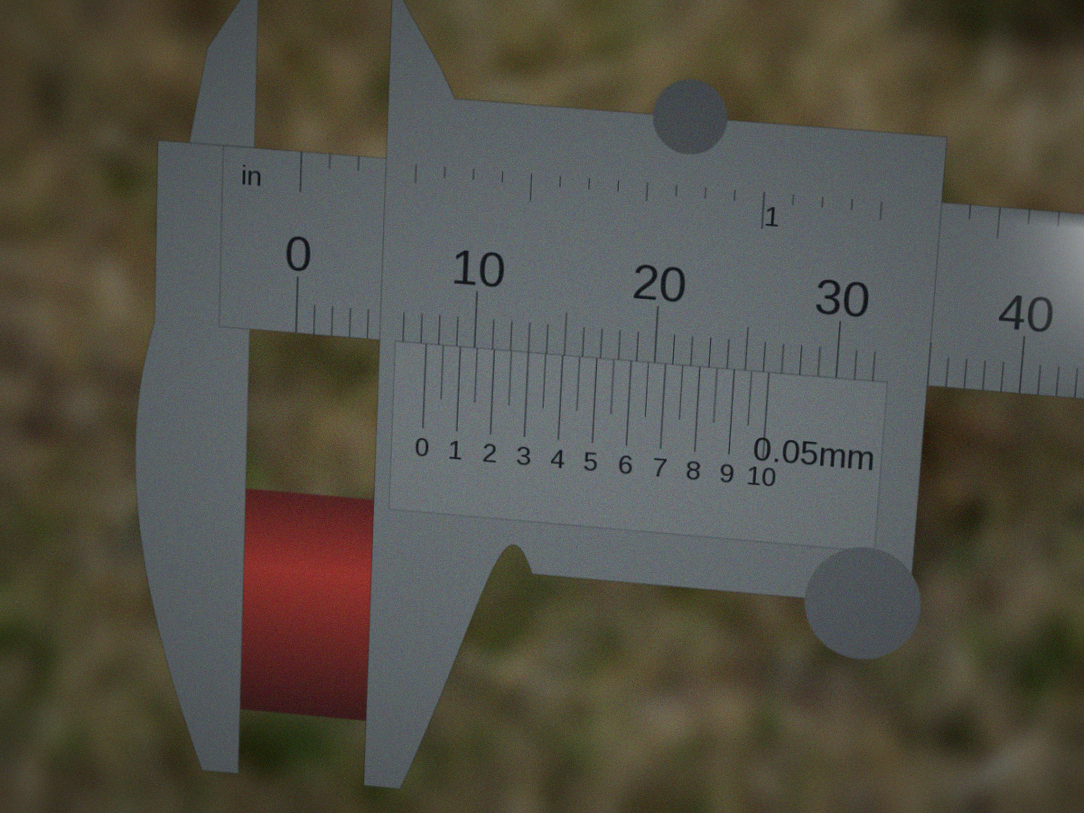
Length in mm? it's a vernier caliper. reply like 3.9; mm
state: 7.3; mm
